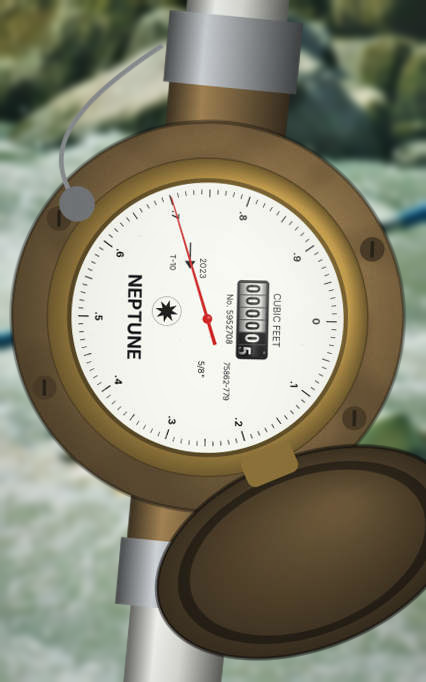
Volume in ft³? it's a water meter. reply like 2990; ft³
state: 4.70; ft³
